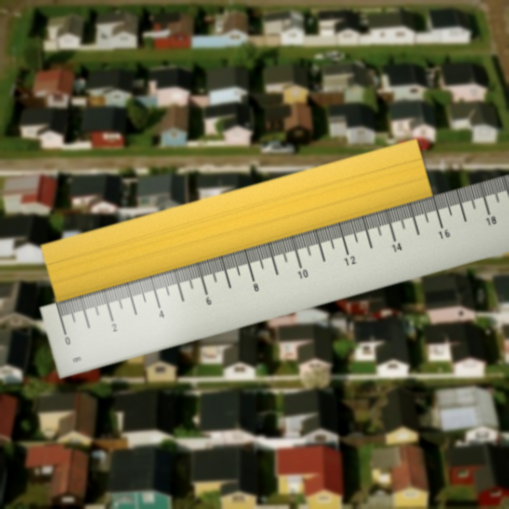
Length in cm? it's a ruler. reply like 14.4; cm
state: 16; cm
